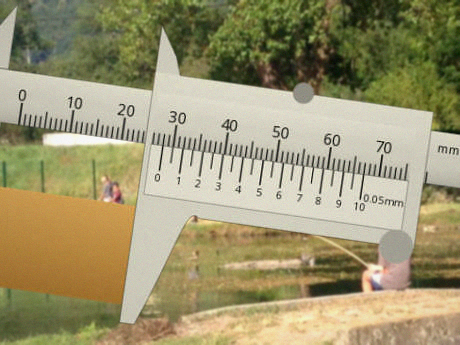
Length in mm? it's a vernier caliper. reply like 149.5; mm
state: 28.0; mm
